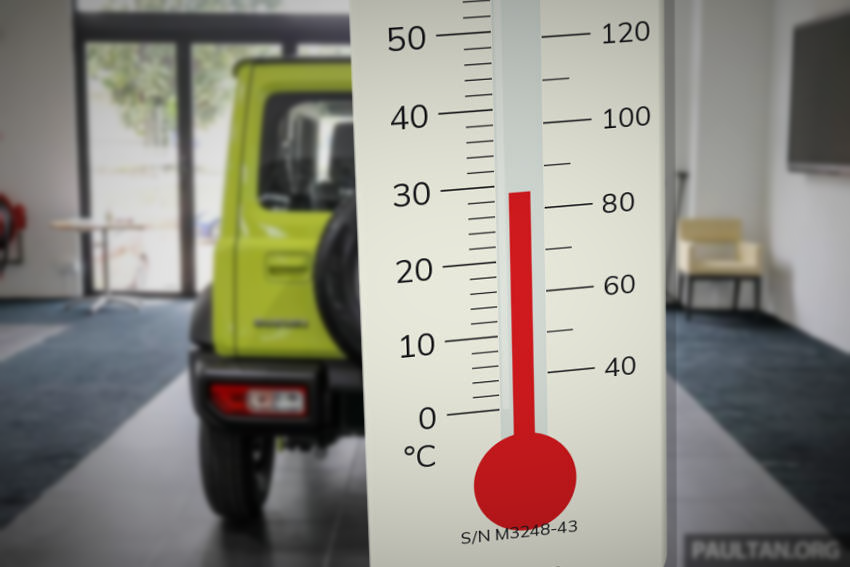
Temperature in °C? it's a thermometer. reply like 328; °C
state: 29; °C
